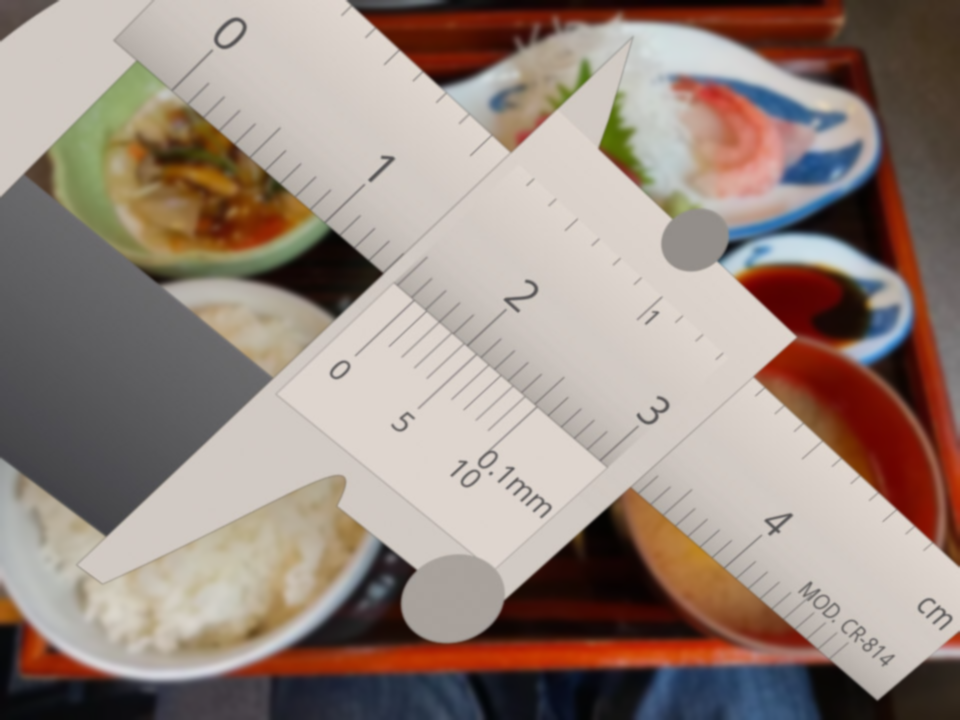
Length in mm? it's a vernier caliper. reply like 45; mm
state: 16.2; mm
